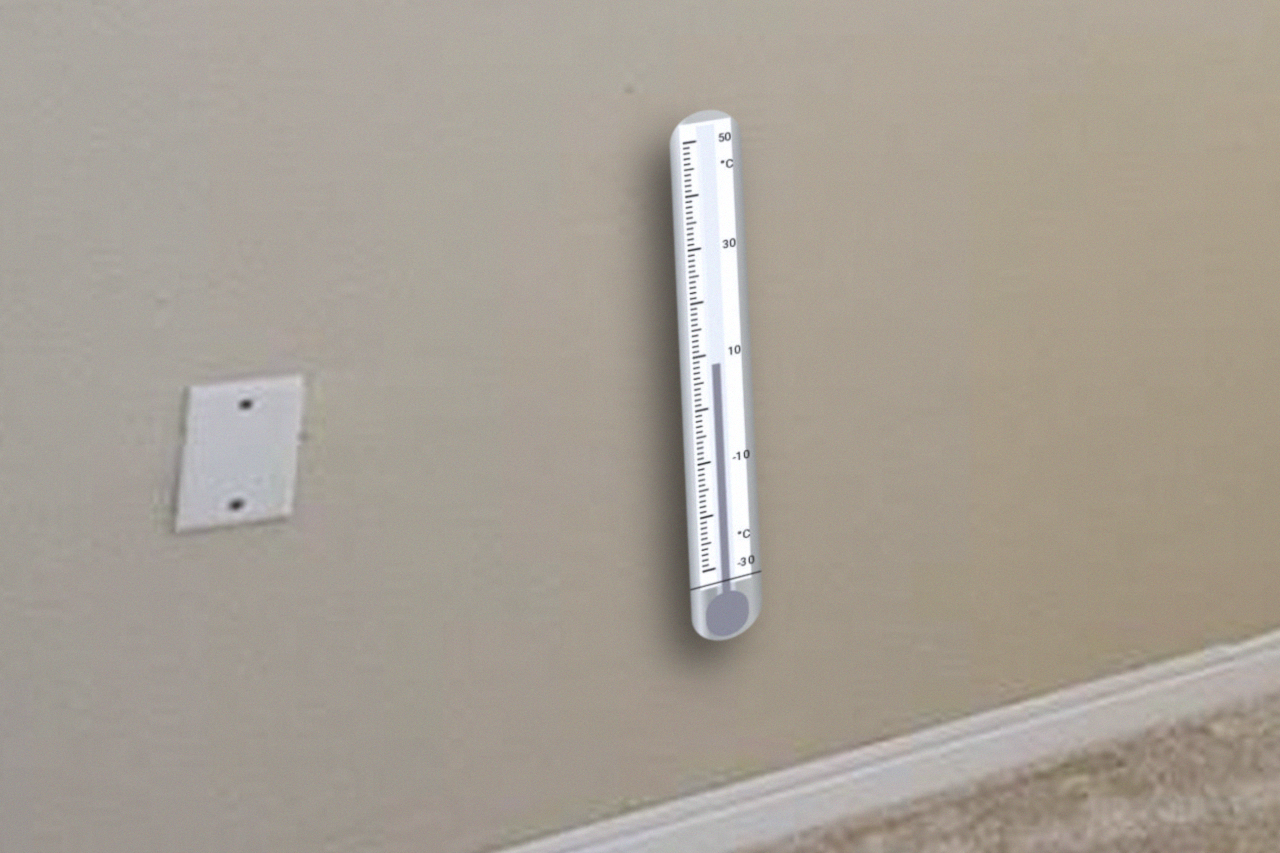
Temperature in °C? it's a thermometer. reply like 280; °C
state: 8; °C
